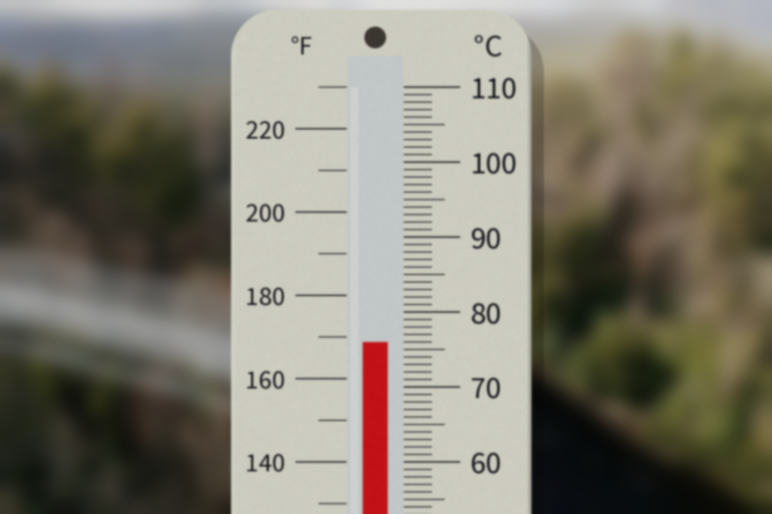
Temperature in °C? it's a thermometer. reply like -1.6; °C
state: 76; °C
